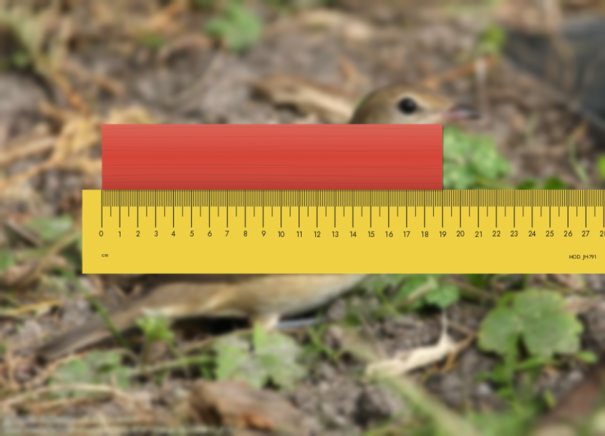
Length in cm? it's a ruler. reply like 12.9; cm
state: 19; cm
